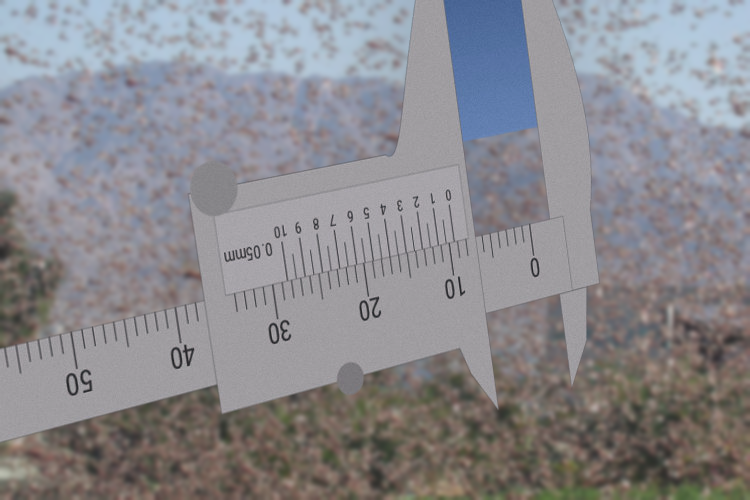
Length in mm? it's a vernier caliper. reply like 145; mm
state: 9.4; mm
